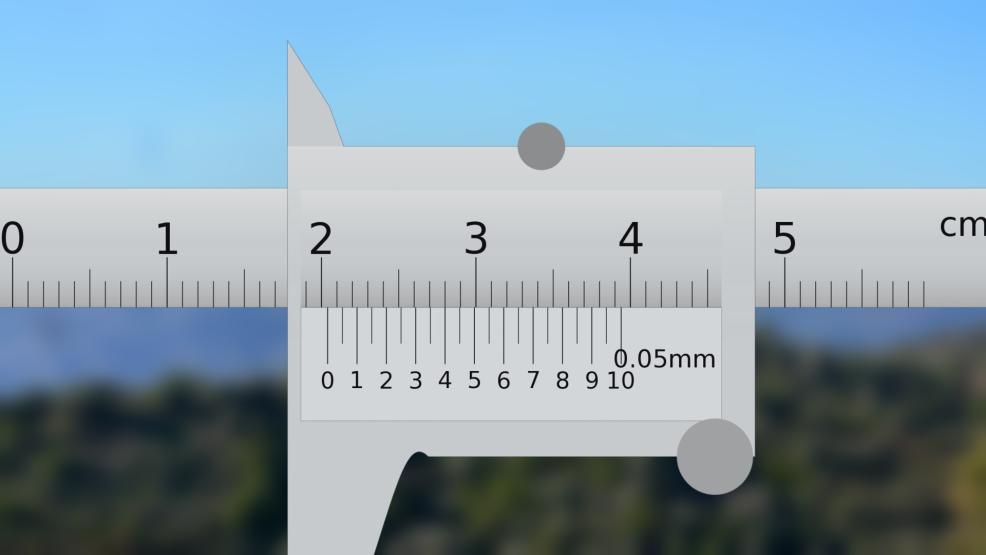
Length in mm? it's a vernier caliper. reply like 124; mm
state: 20.4; mm
